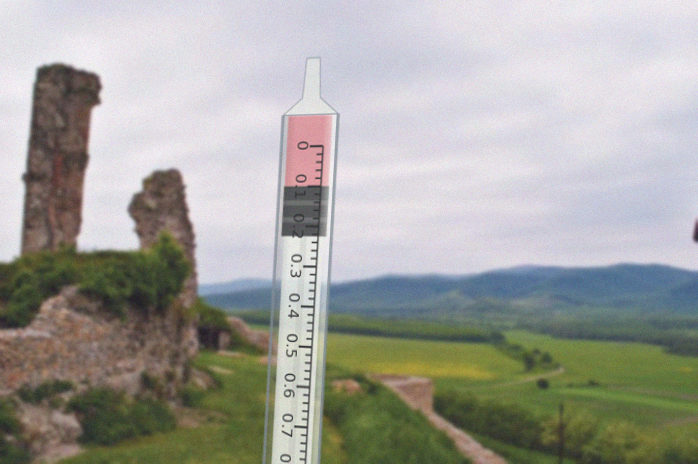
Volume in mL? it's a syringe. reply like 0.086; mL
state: 0.1; mL
